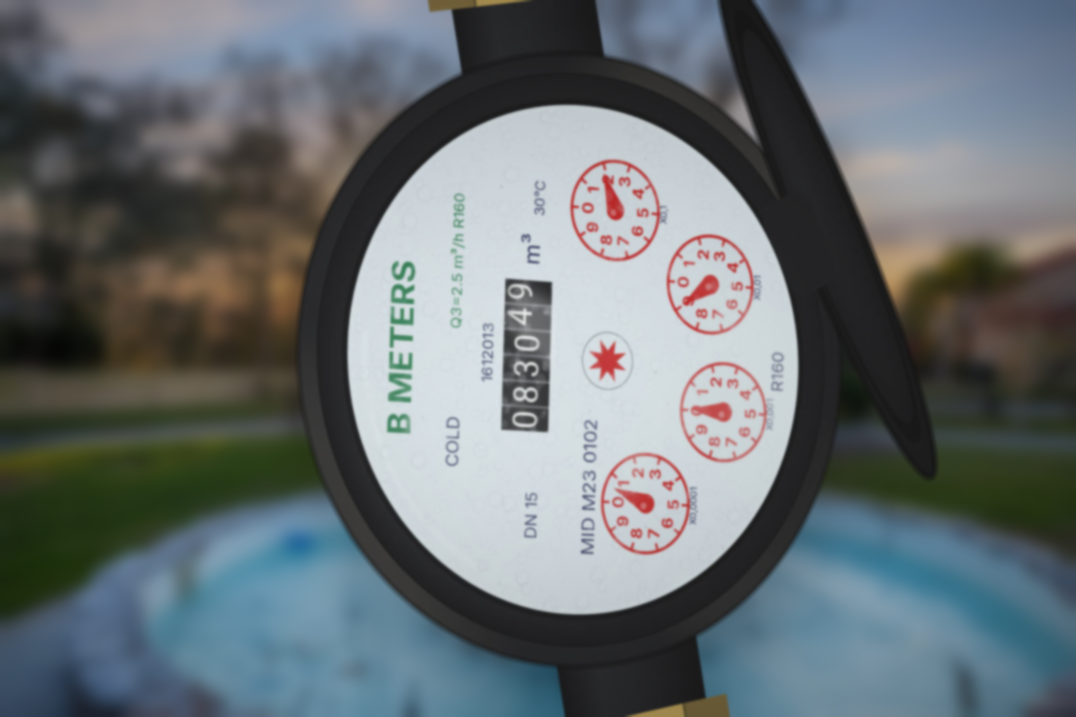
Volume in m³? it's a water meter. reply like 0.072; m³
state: 83049.1900; m³
